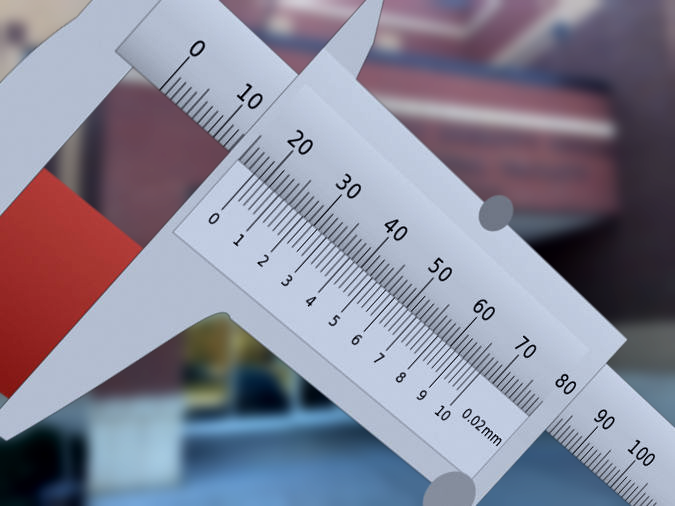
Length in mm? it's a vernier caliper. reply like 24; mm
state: 18.0; mm
